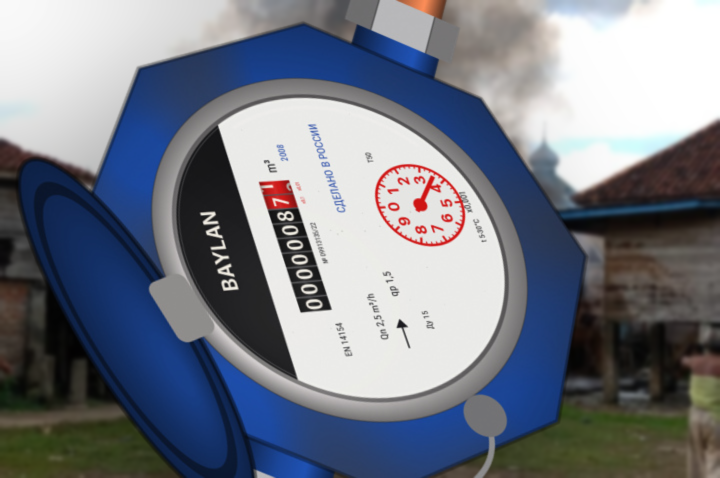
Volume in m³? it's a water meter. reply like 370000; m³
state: 8.713; m³
